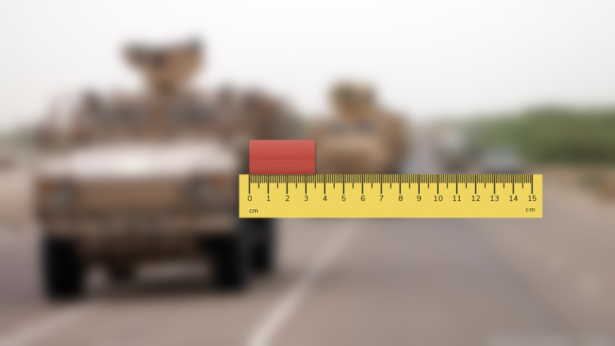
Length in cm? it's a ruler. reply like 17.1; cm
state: 3.5; cm
